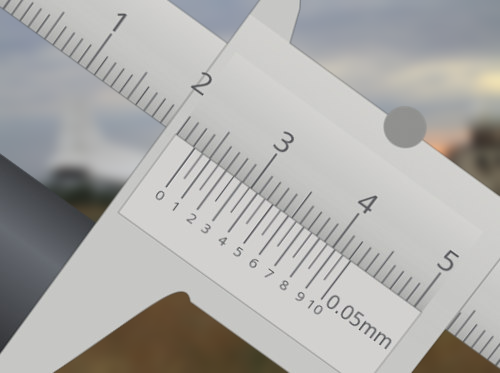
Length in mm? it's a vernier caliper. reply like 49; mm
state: 23.2; mm
